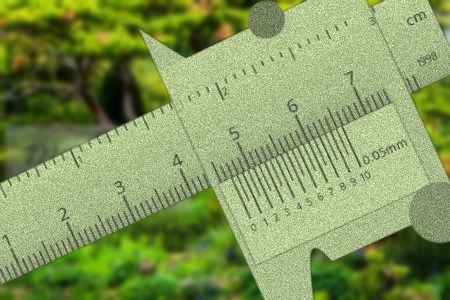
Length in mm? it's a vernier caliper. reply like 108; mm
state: 46.8; mm
